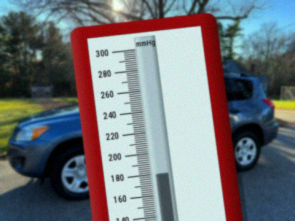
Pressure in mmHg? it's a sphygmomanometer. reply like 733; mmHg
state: 180; mmHg
